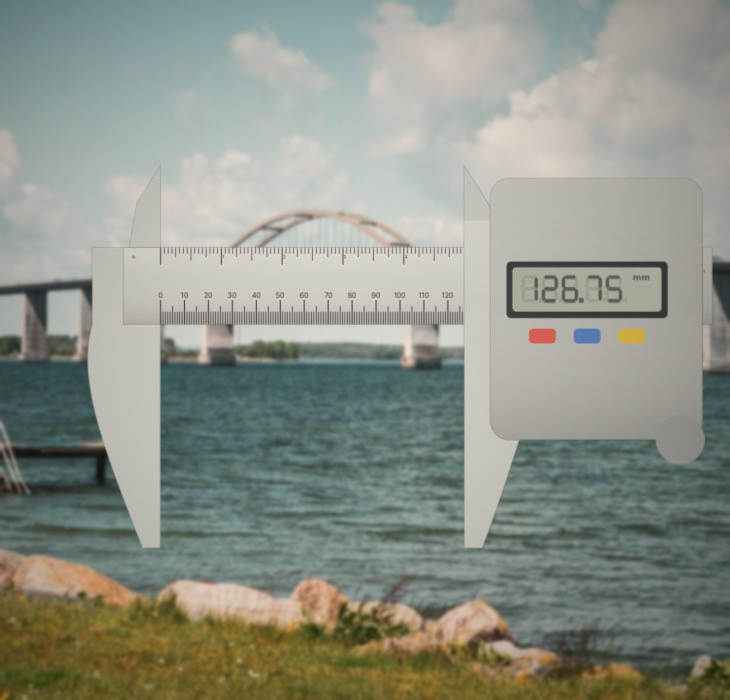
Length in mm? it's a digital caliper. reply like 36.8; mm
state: 126.75; mm
